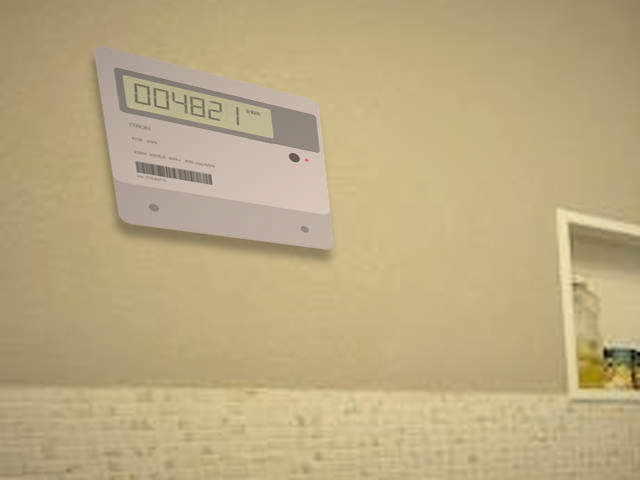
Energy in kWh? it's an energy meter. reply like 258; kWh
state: 4821; kWh
